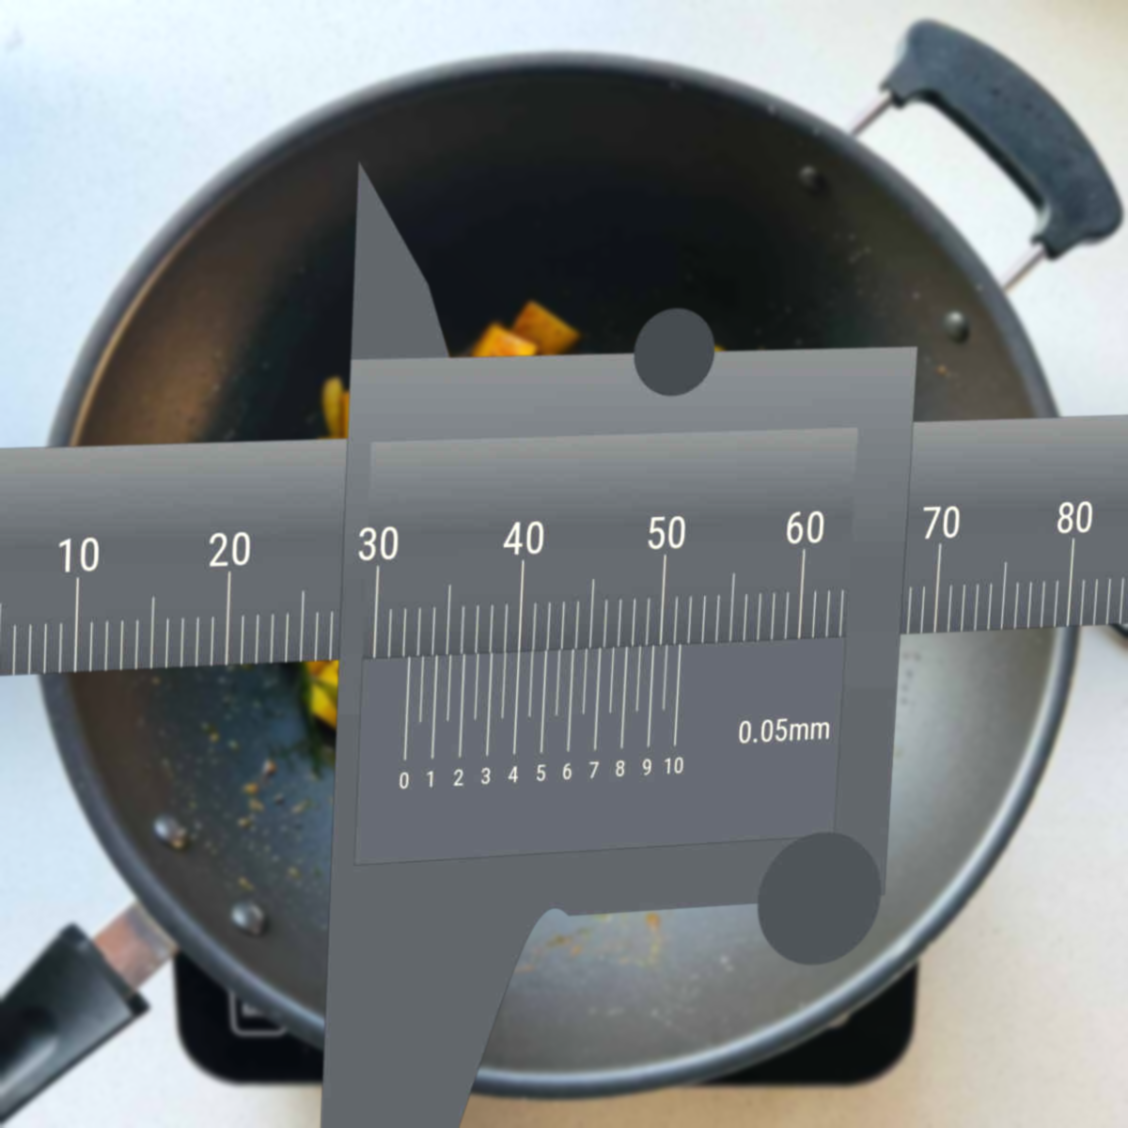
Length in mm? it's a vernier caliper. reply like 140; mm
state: 32.4; mm
